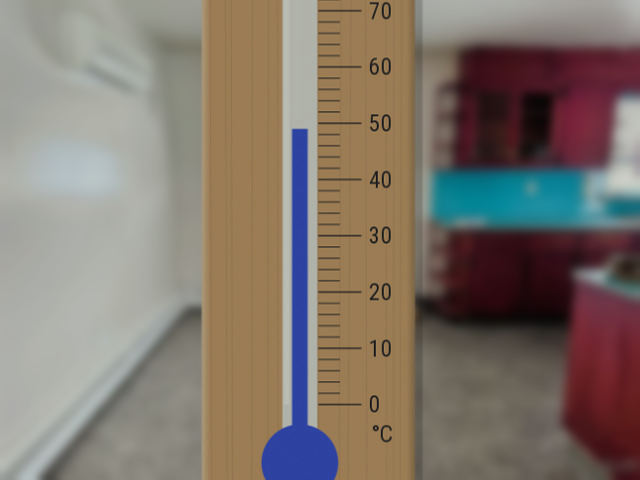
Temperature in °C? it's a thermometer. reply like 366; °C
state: 49; °C
